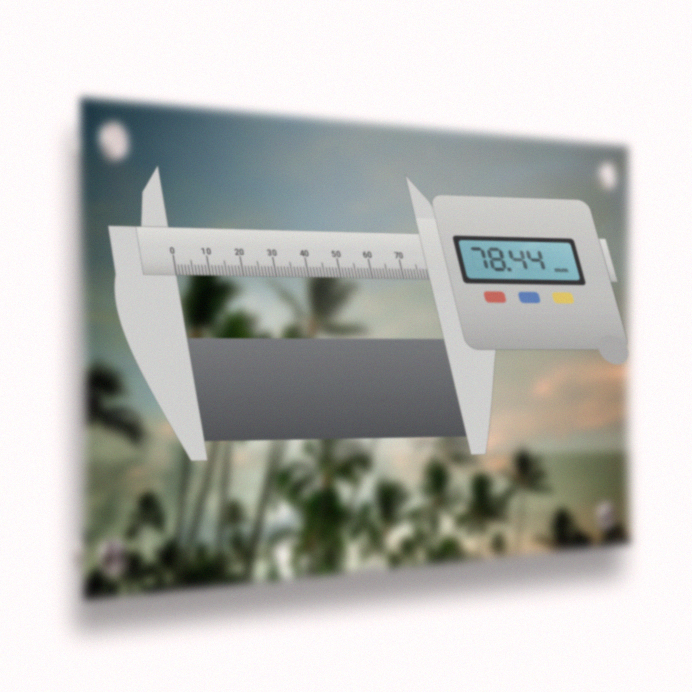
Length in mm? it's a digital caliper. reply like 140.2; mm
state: 78.44; mm
